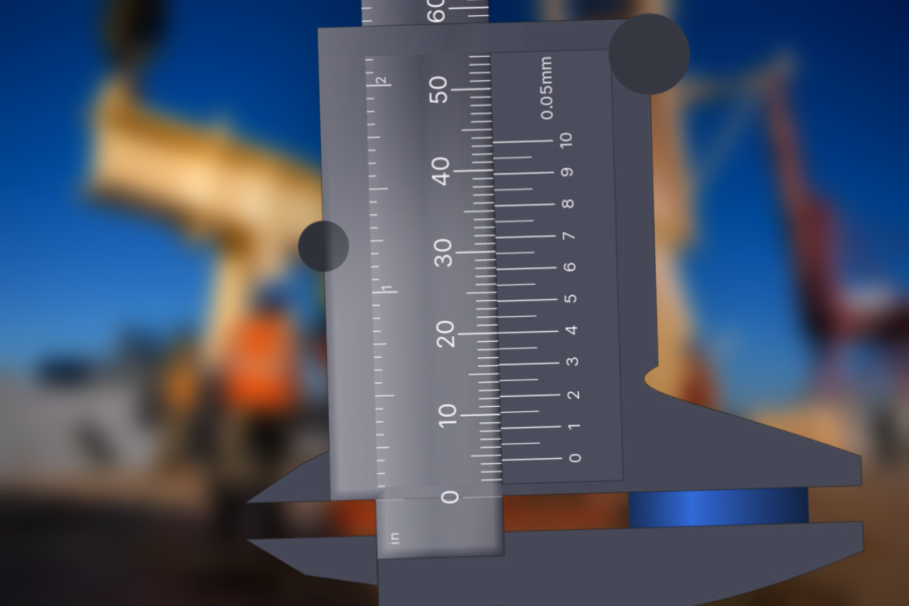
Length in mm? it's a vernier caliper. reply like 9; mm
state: 4.4; mm
